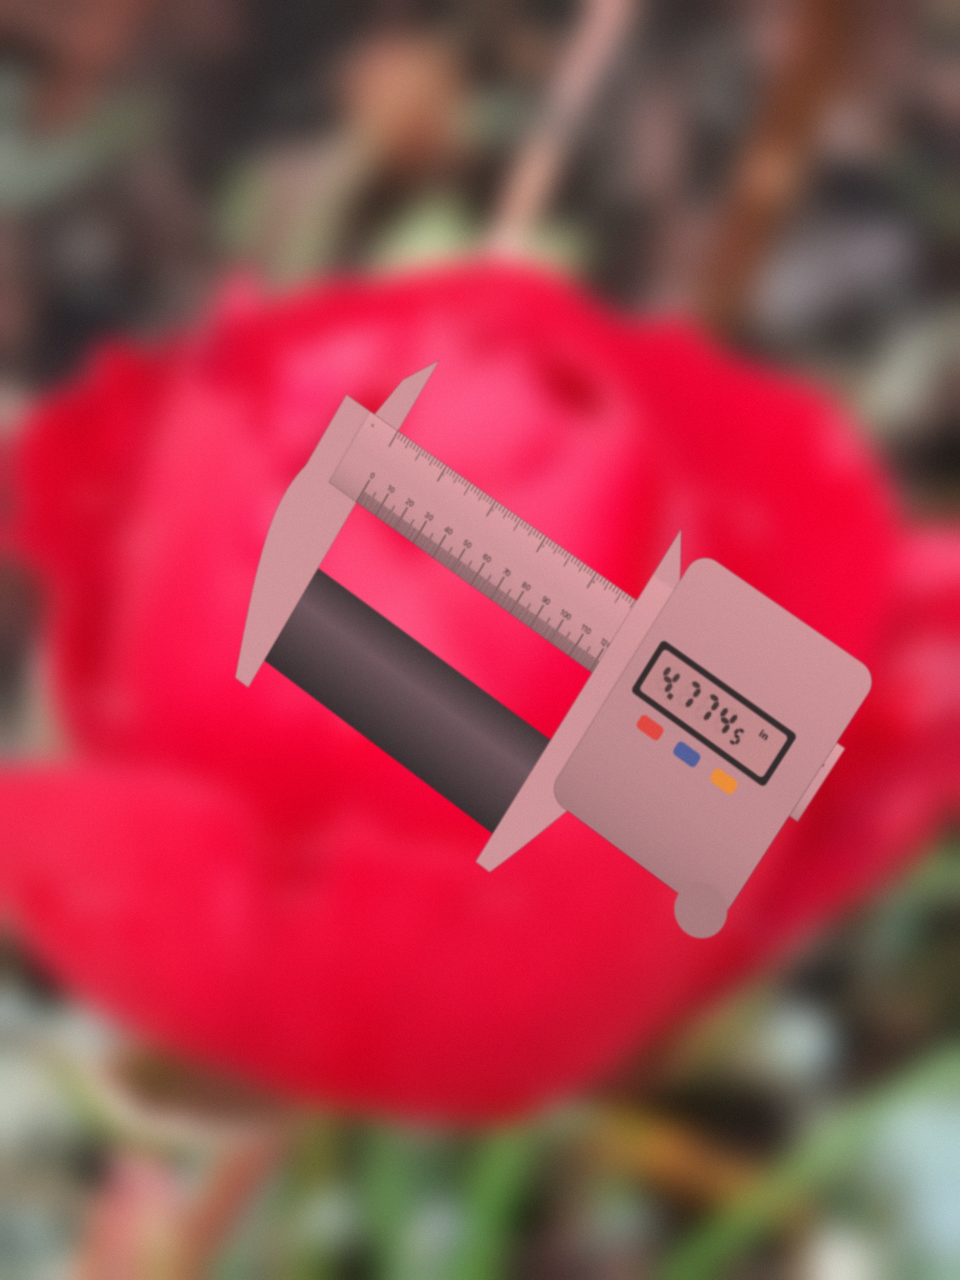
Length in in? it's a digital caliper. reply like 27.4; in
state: 4.7745; in
